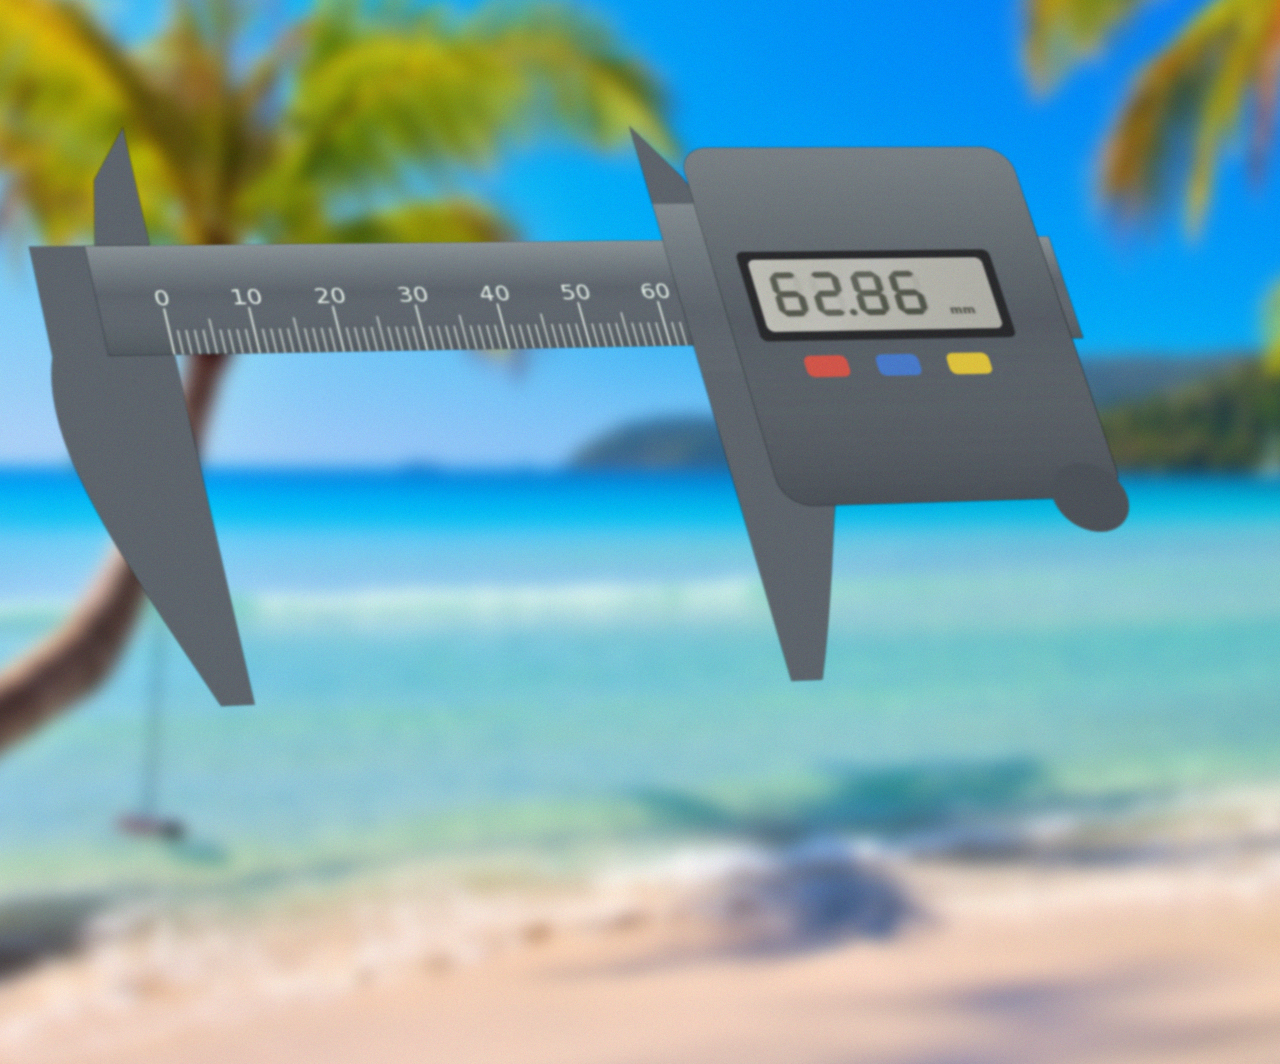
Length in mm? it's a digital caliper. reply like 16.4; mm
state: 62.86; mm
